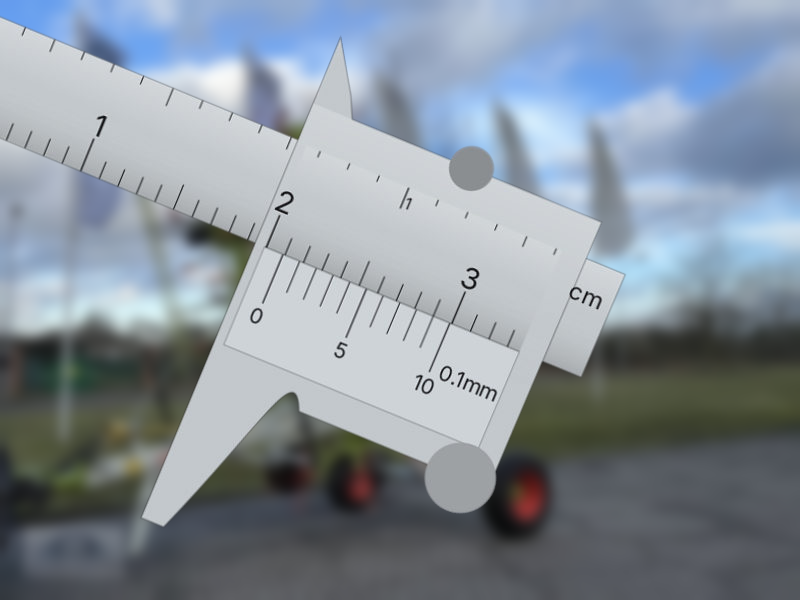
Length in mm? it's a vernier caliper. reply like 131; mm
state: 20.9; mm
